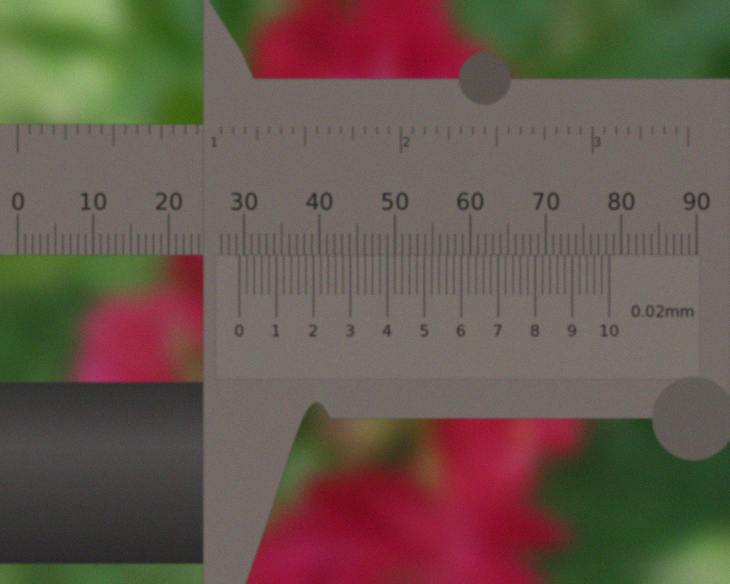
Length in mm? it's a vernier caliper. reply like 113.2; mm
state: 29.4; mm
